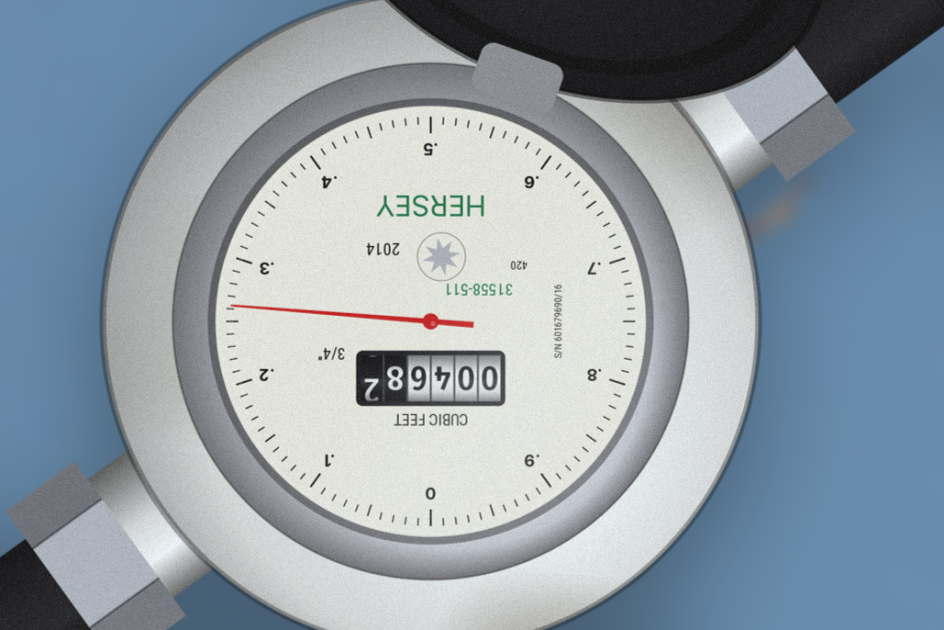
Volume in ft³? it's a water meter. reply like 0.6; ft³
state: 4682.26; ft³
